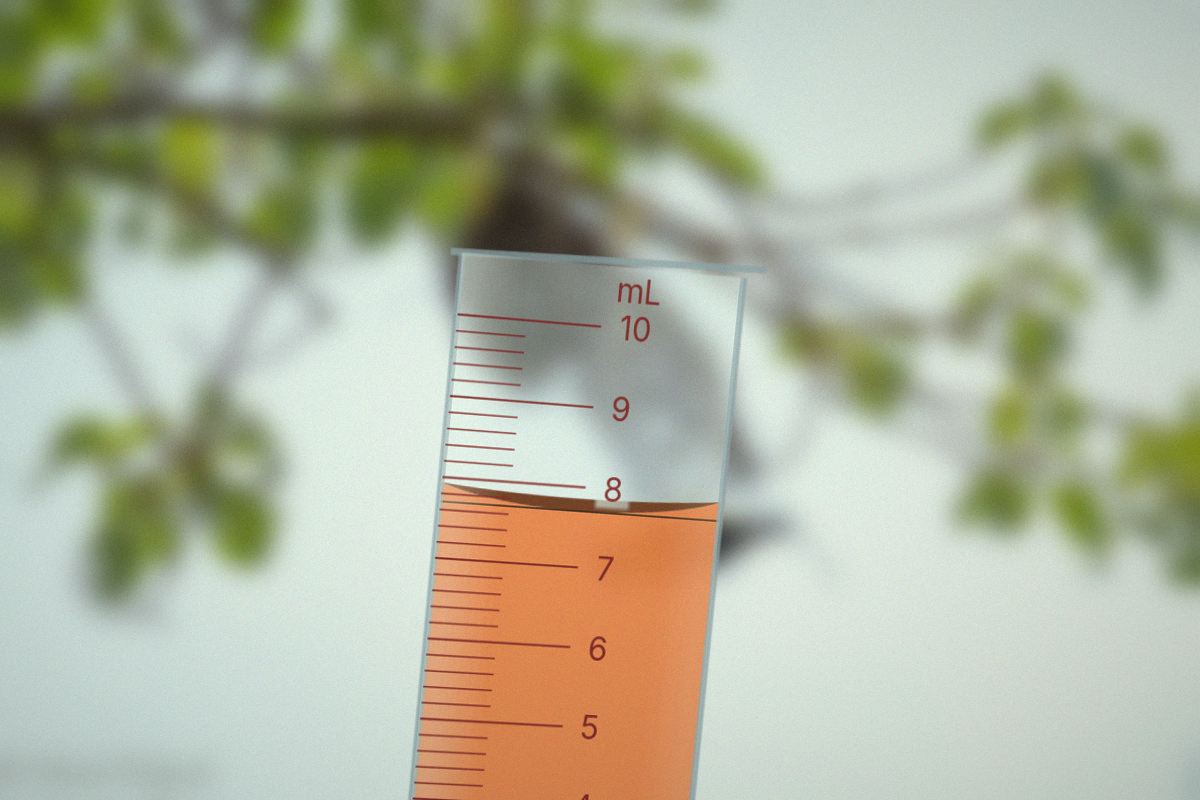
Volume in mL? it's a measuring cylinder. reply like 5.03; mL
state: 7.7; mL
